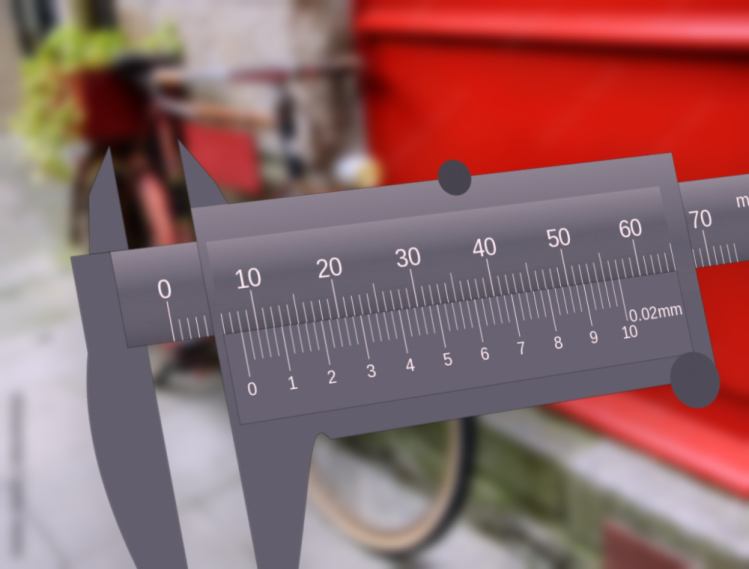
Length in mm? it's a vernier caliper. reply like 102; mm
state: 8.0; mm
